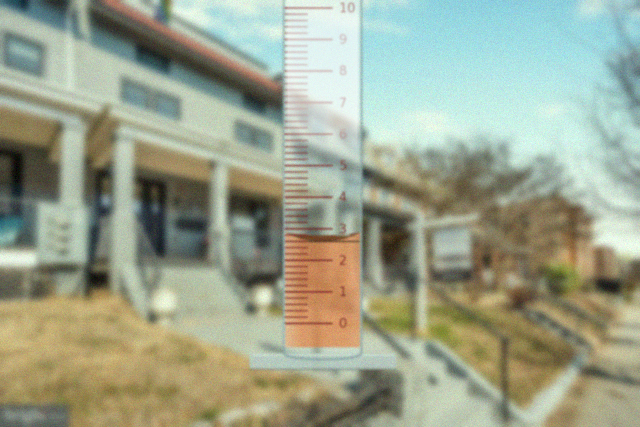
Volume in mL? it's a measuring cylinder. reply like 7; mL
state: 2.6; mL
